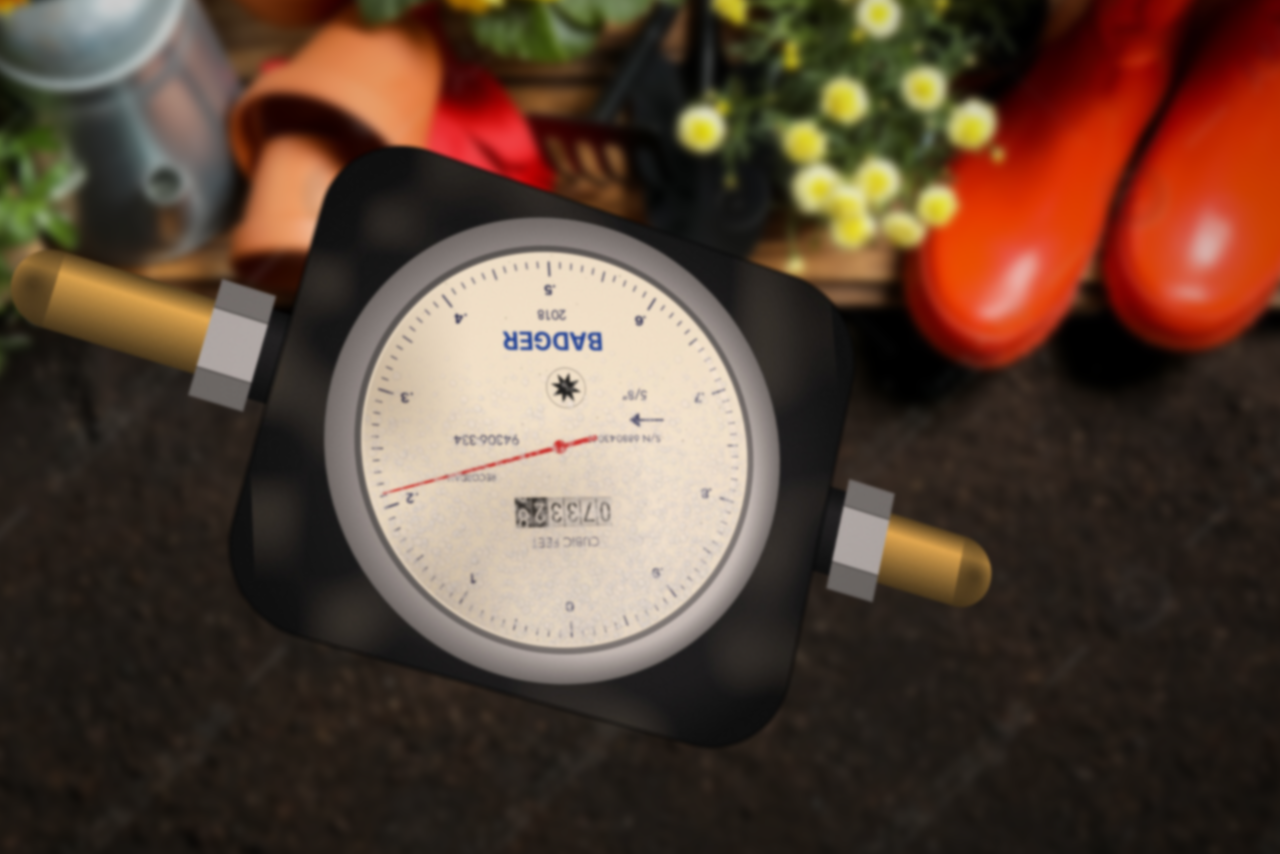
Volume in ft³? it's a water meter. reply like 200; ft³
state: 73328.21; ft³
